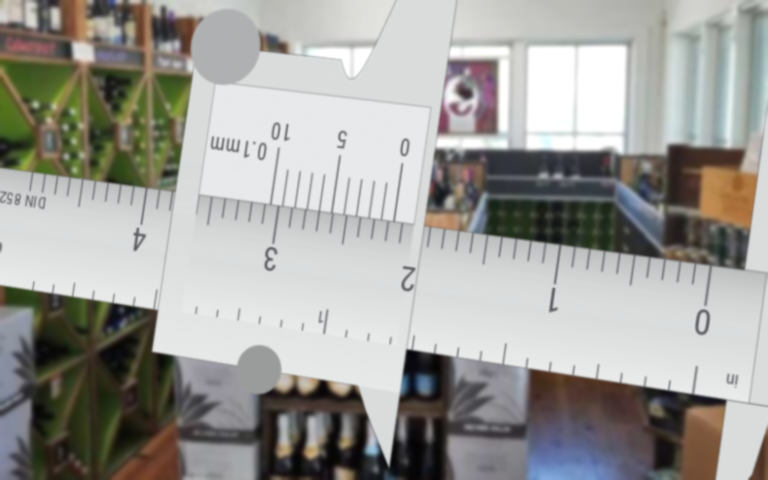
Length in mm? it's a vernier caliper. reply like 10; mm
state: 21.6; mm
